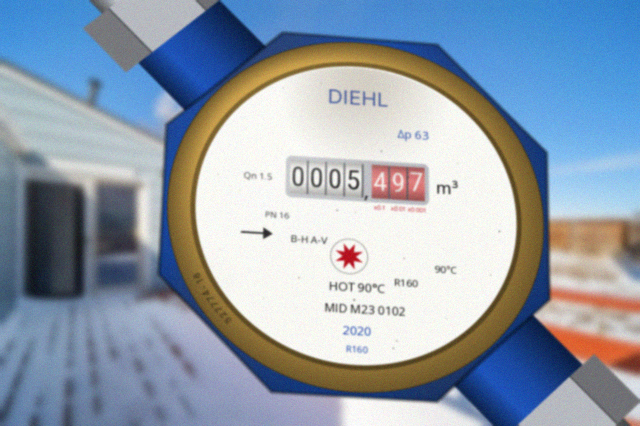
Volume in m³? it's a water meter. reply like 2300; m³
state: 5.497; m³
